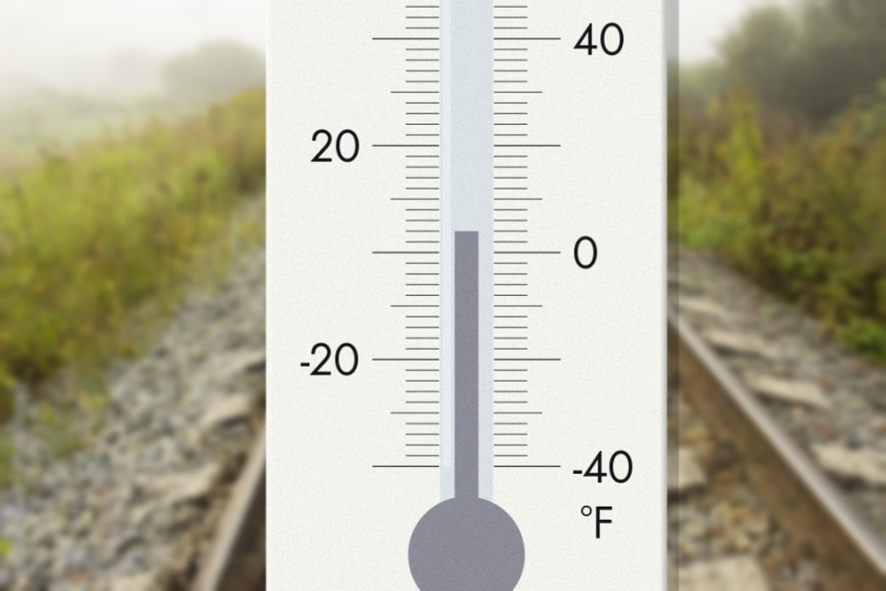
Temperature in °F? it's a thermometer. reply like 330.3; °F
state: 4; °F
